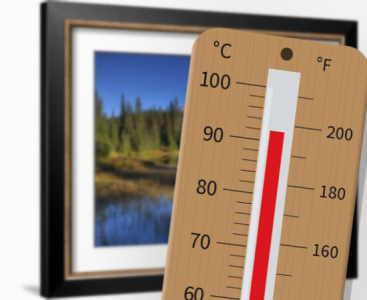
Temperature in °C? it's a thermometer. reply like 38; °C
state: 92; °C
